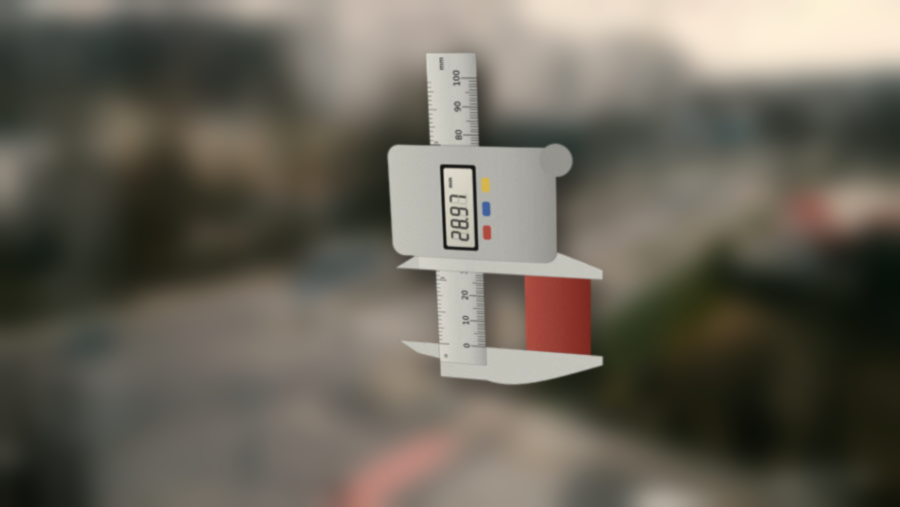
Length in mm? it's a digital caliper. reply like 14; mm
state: 28.97; mm
